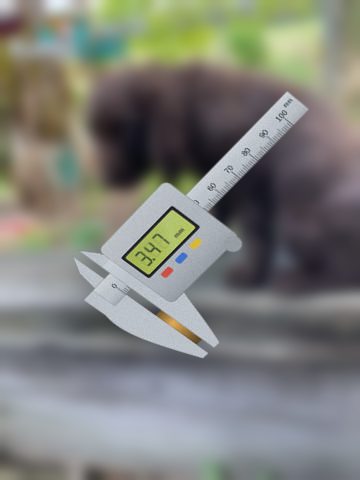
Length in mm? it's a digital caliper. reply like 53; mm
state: 3.47; mm
